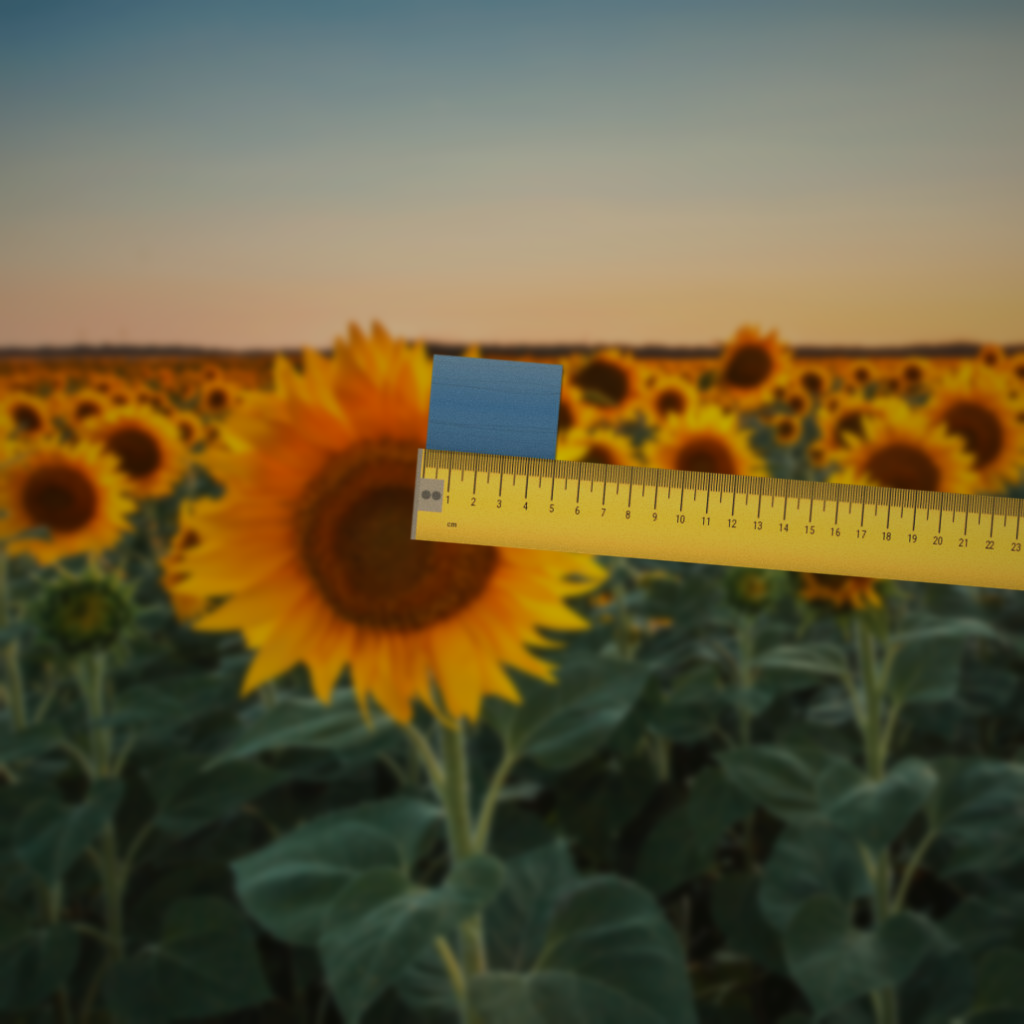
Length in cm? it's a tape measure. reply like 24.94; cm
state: 5; cm
